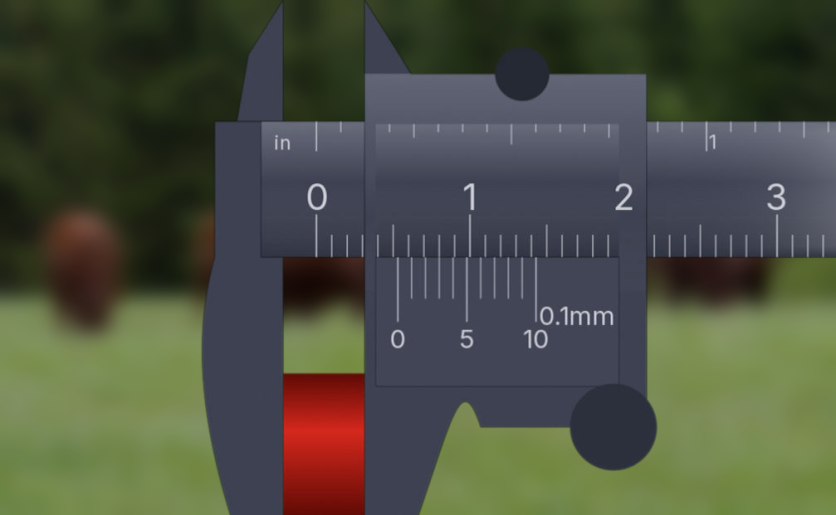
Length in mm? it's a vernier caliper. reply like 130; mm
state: 5.3; mm
